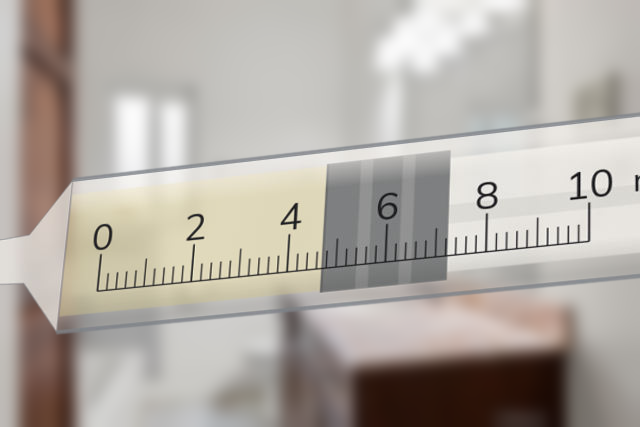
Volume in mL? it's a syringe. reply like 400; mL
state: 4.7; mL
